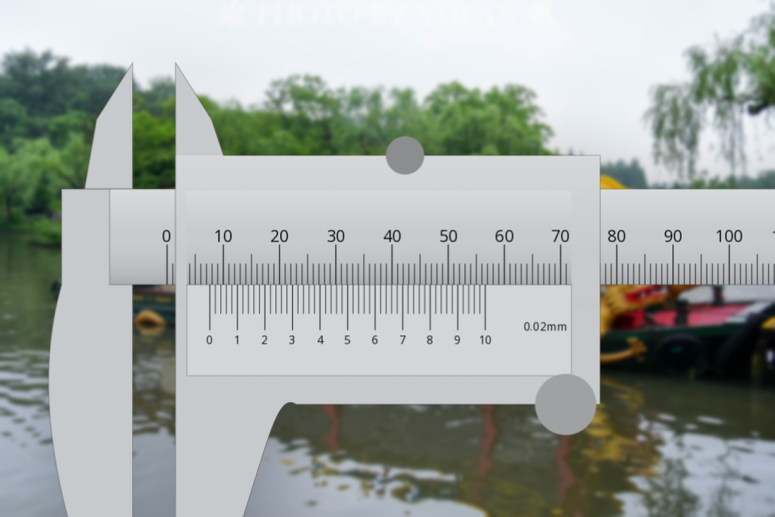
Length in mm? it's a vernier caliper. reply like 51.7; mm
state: 7.6; mm
